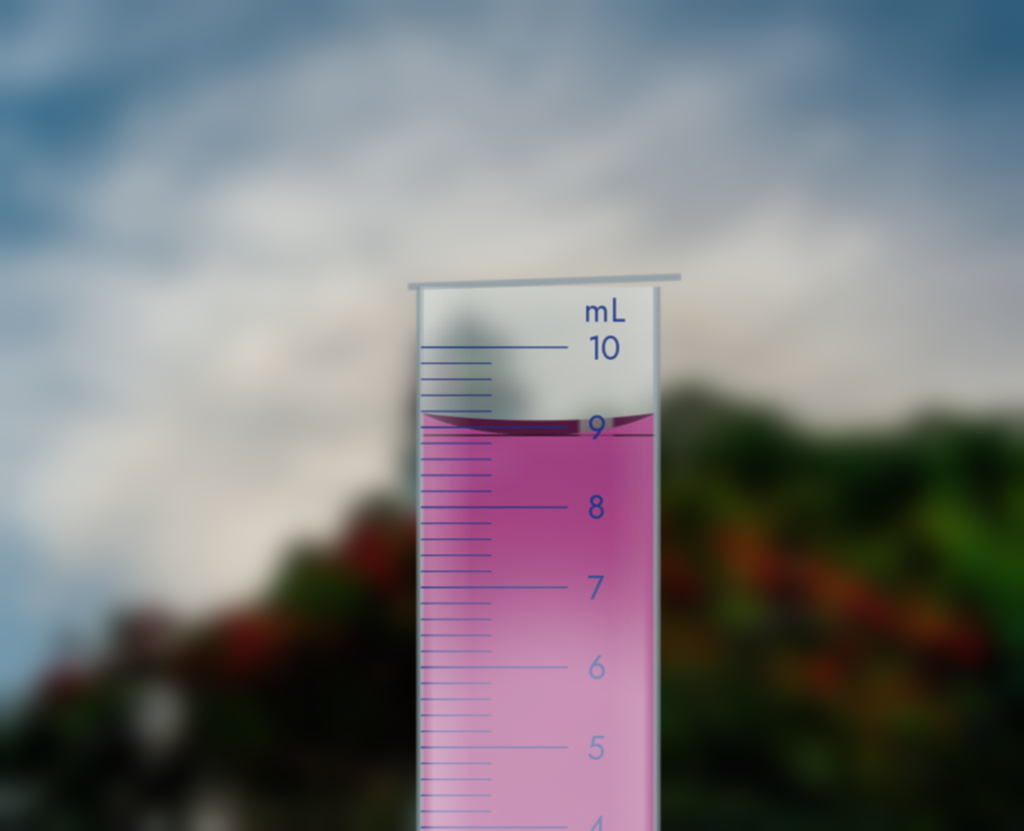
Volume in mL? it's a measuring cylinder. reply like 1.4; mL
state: 8.9; mL
